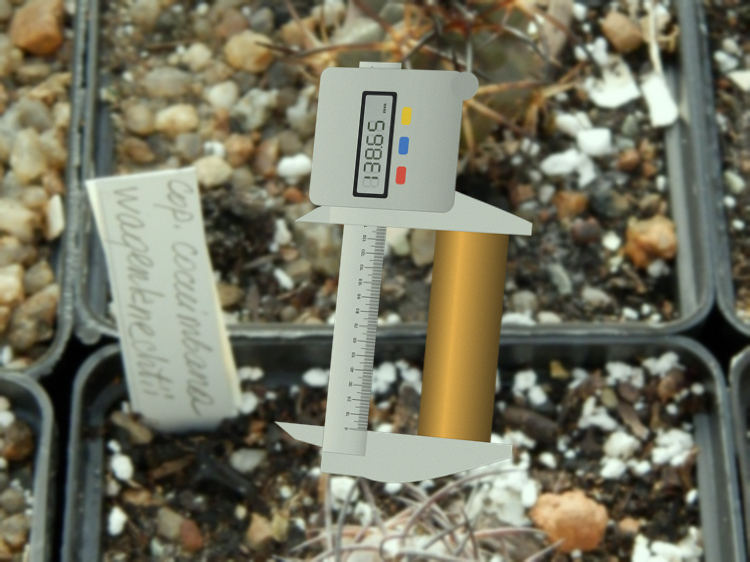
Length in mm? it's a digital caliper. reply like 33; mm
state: 138.65; mm
